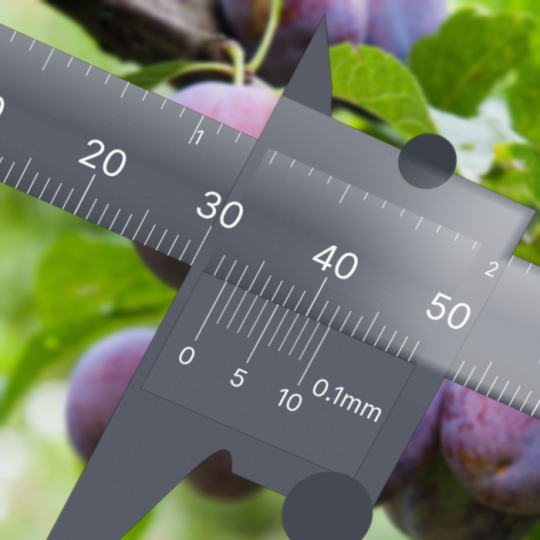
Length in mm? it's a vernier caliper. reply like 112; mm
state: 33.1; mm
